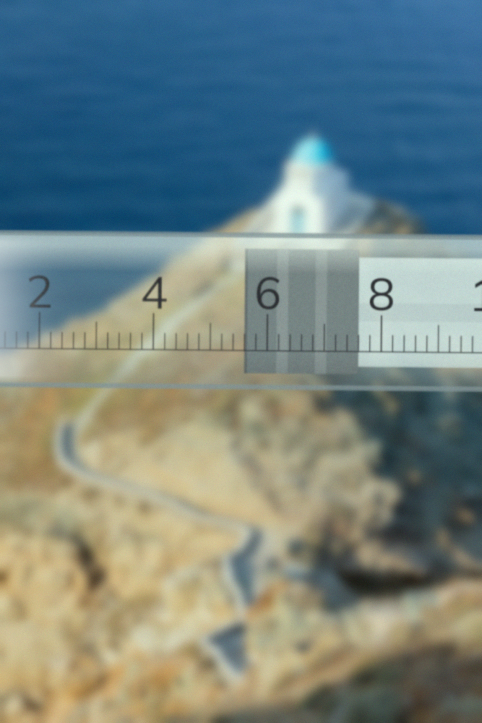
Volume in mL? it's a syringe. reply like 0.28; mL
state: 5.6; mL
